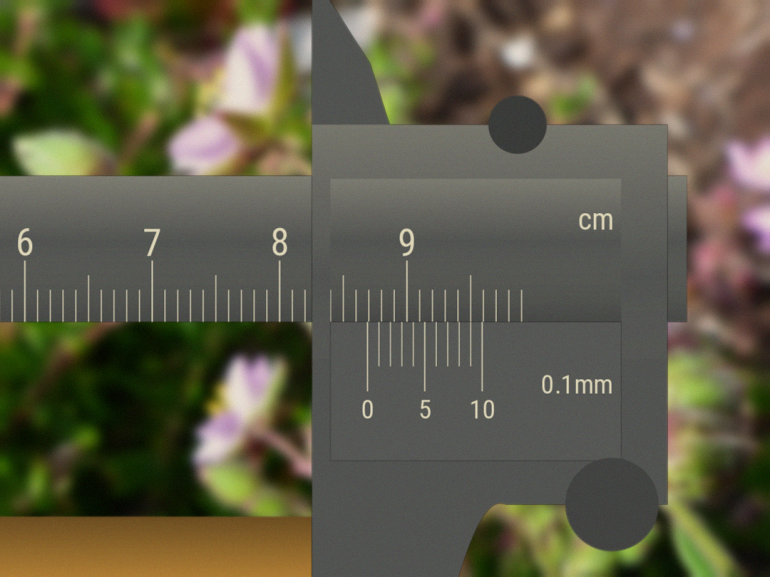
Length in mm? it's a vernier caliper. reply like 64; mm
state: 86.9; mm
